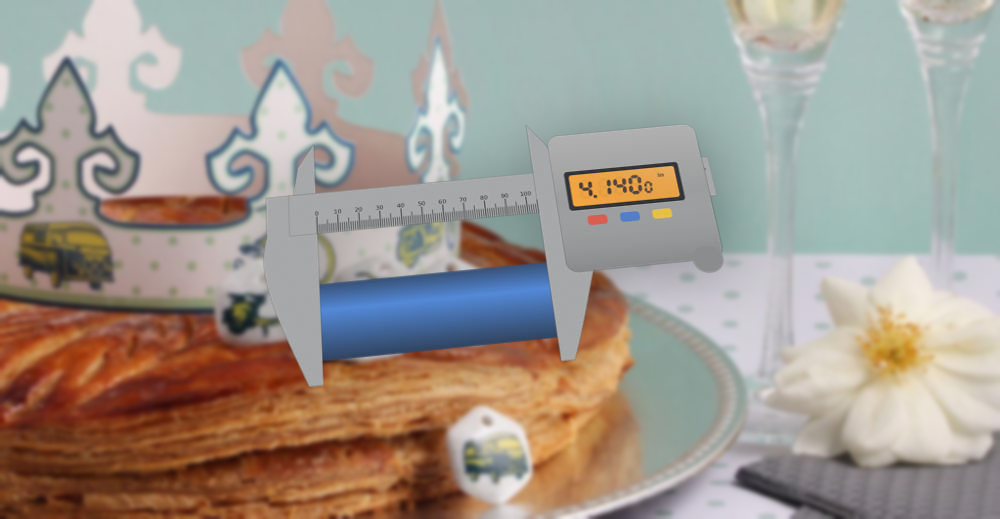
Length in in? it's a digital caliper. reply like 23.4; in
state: 4.1400; in
